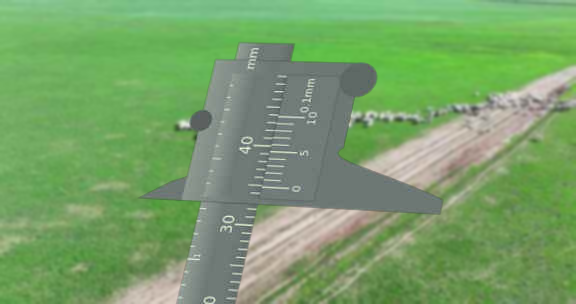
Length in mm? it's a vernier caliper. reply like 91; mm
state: 34.8; mm
